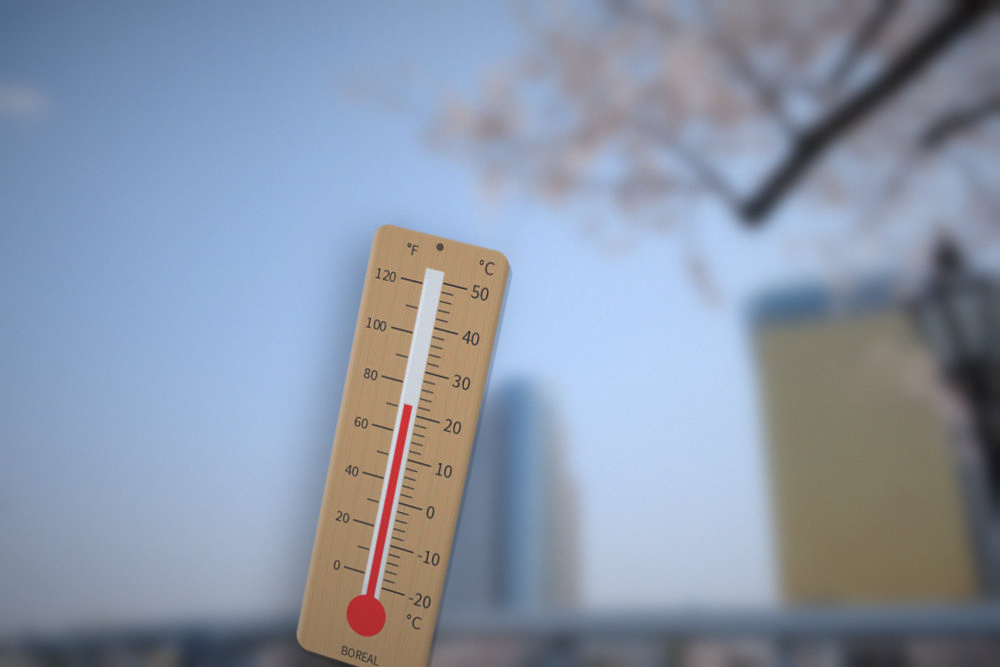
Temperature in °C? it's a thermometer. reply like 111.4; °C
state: 22; °C
